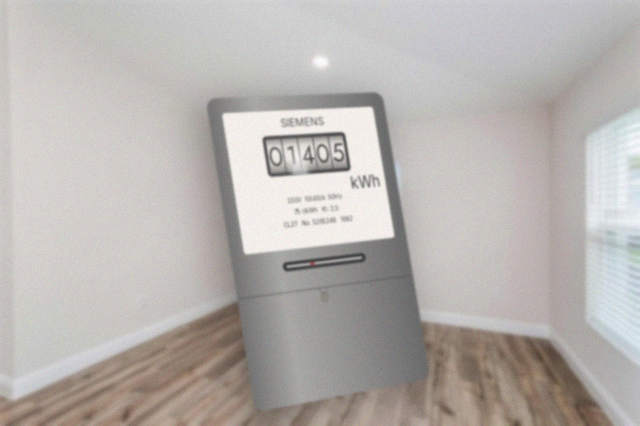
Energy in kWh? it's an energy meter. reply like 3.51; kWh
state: 1405; kWh
